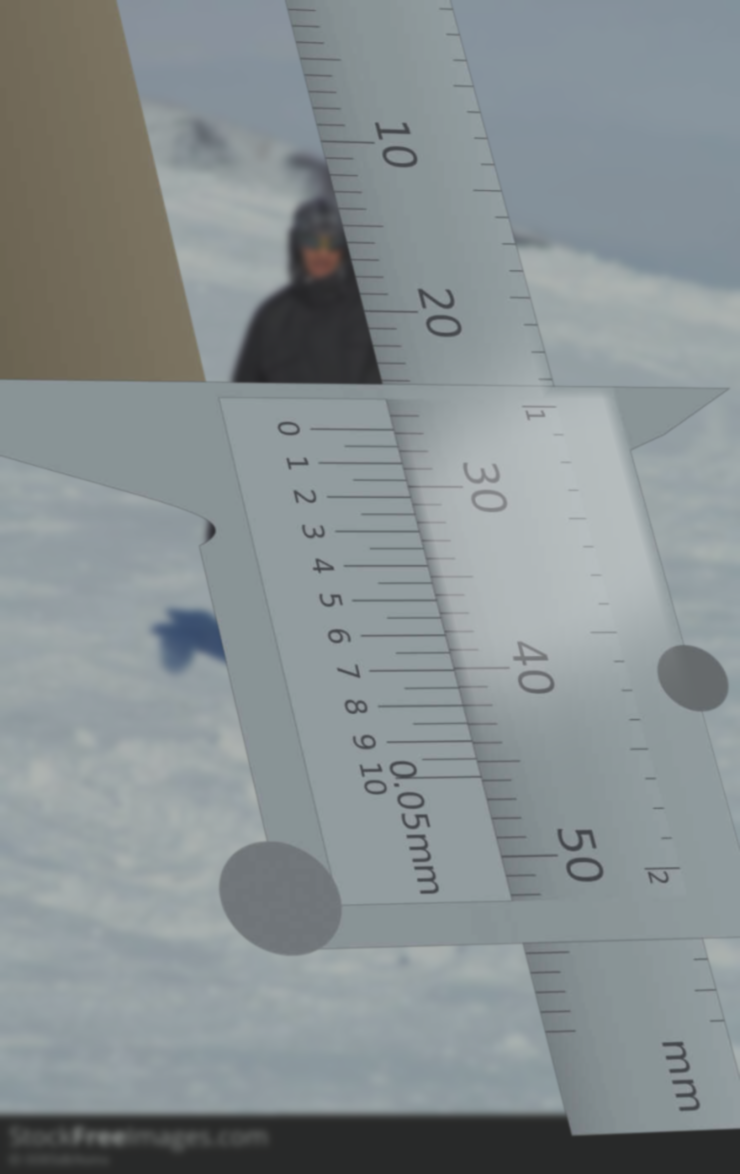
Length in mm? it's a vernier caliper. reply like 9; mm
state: 26.8; mm
